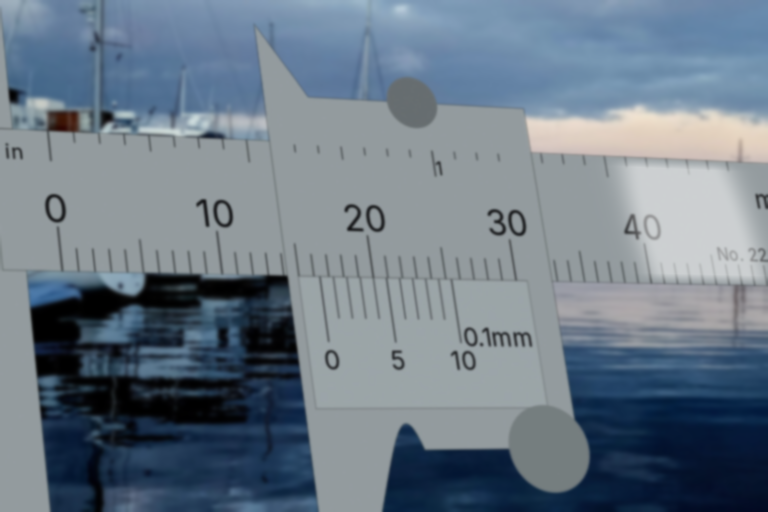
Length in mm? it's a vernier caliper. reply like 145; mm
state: 16.4; mm
